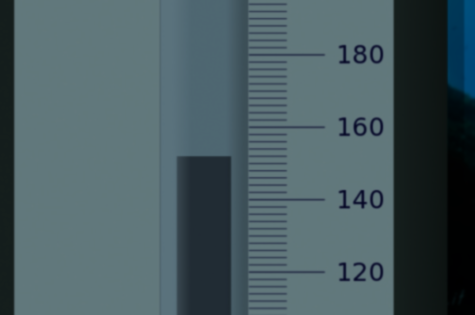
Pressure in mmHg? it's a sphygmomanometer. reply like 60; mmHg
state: 152; mmHg
